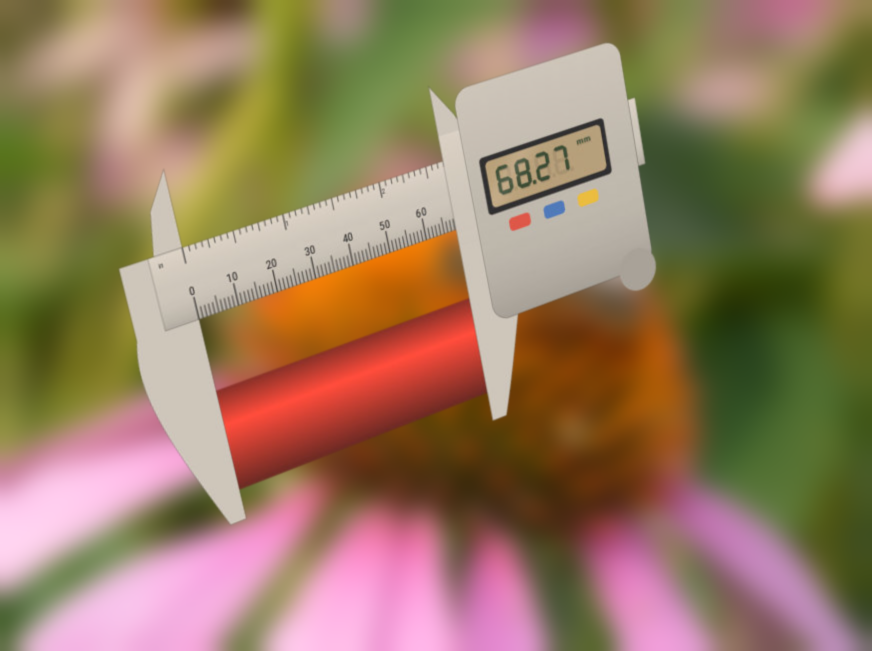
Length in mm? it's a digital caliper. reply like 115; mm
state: 68.27; mm
